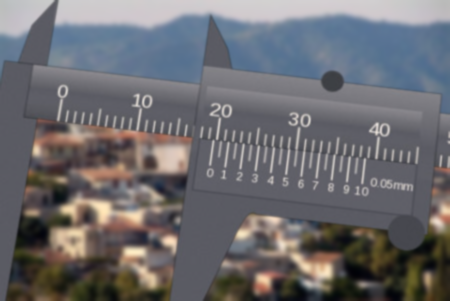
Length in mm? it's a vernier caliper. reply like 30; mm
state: 19.6; mm
